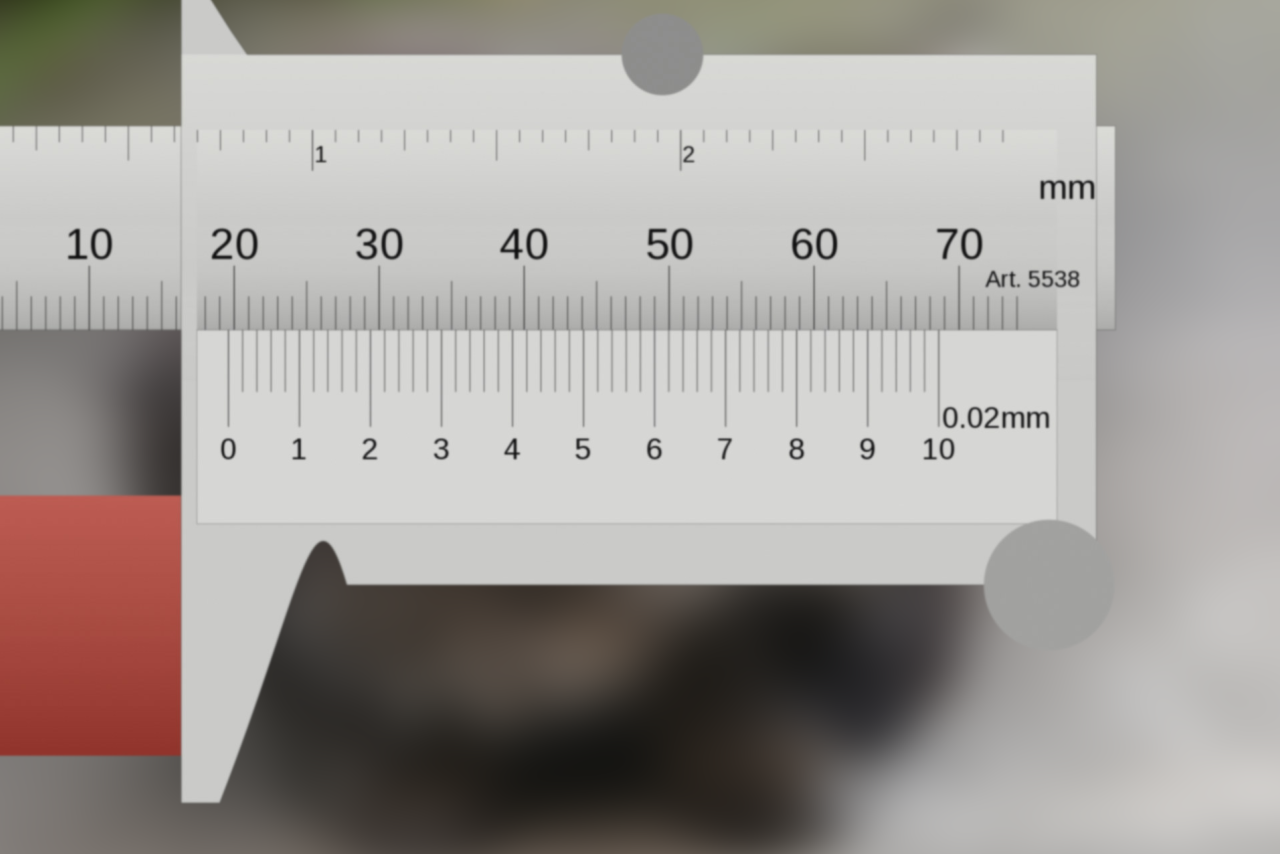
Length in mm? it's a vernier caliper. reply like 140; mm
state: 19.6; mm
